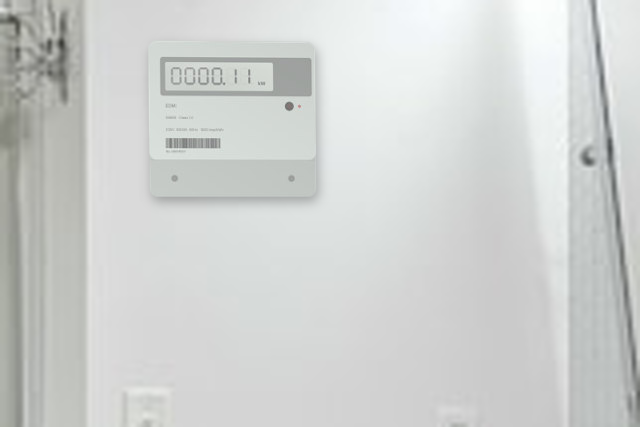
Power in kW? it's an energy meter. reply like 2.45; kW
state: 0.11; kW
